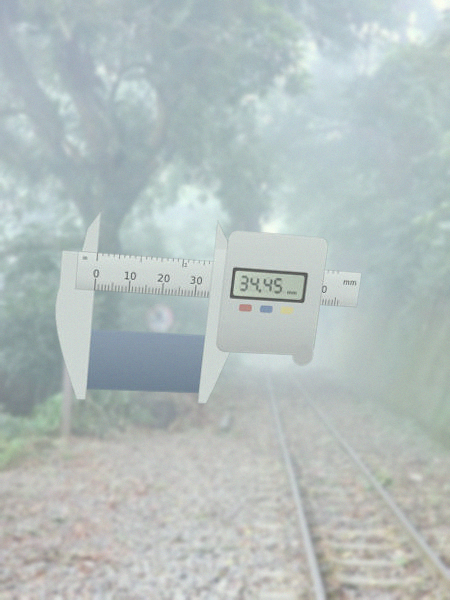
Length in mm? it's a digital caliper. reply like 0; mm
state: 34.45; mm
